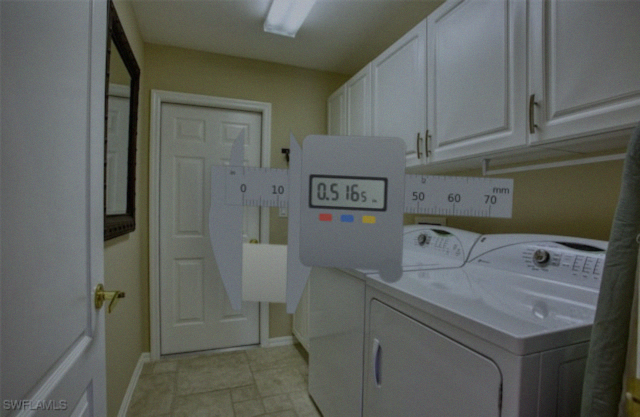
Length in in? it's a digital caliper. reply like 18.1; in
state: 0.5165; in
